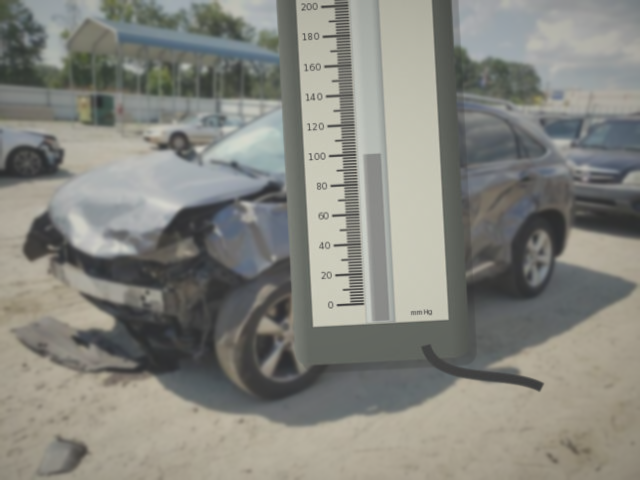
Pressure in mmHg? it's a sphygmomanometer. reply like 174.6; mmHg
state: 100; mmHg
